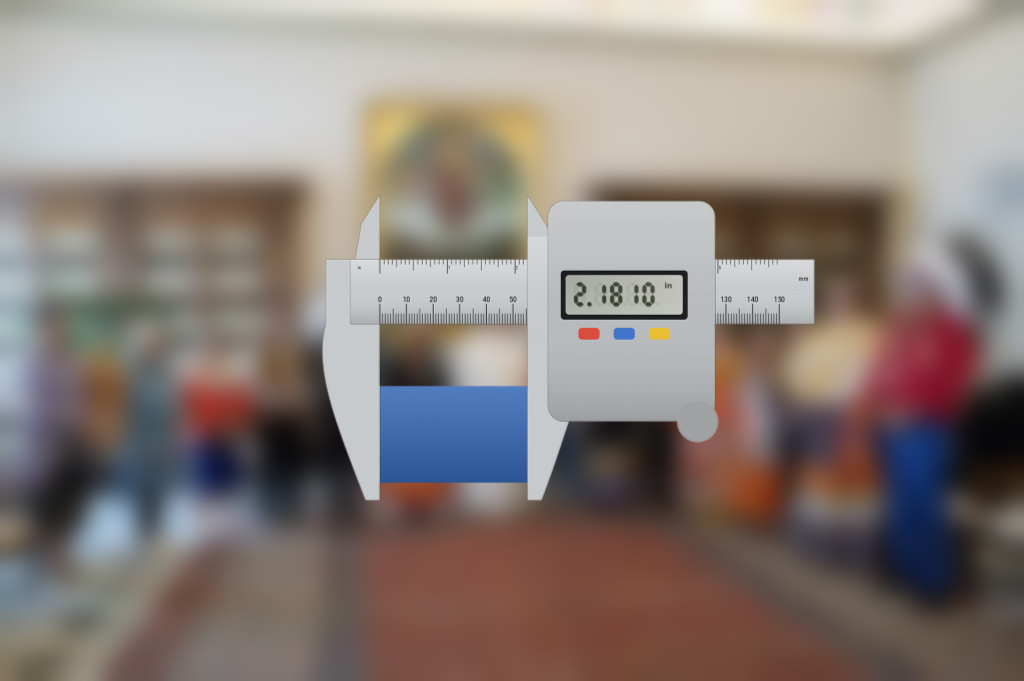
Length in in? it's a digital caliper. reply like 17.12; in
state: 2.1810; in
